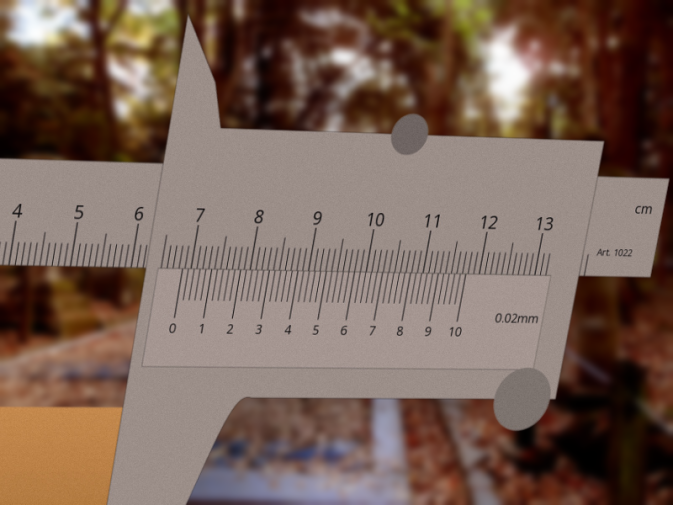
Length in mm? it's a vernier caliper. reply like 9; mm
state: 68.6; mm
